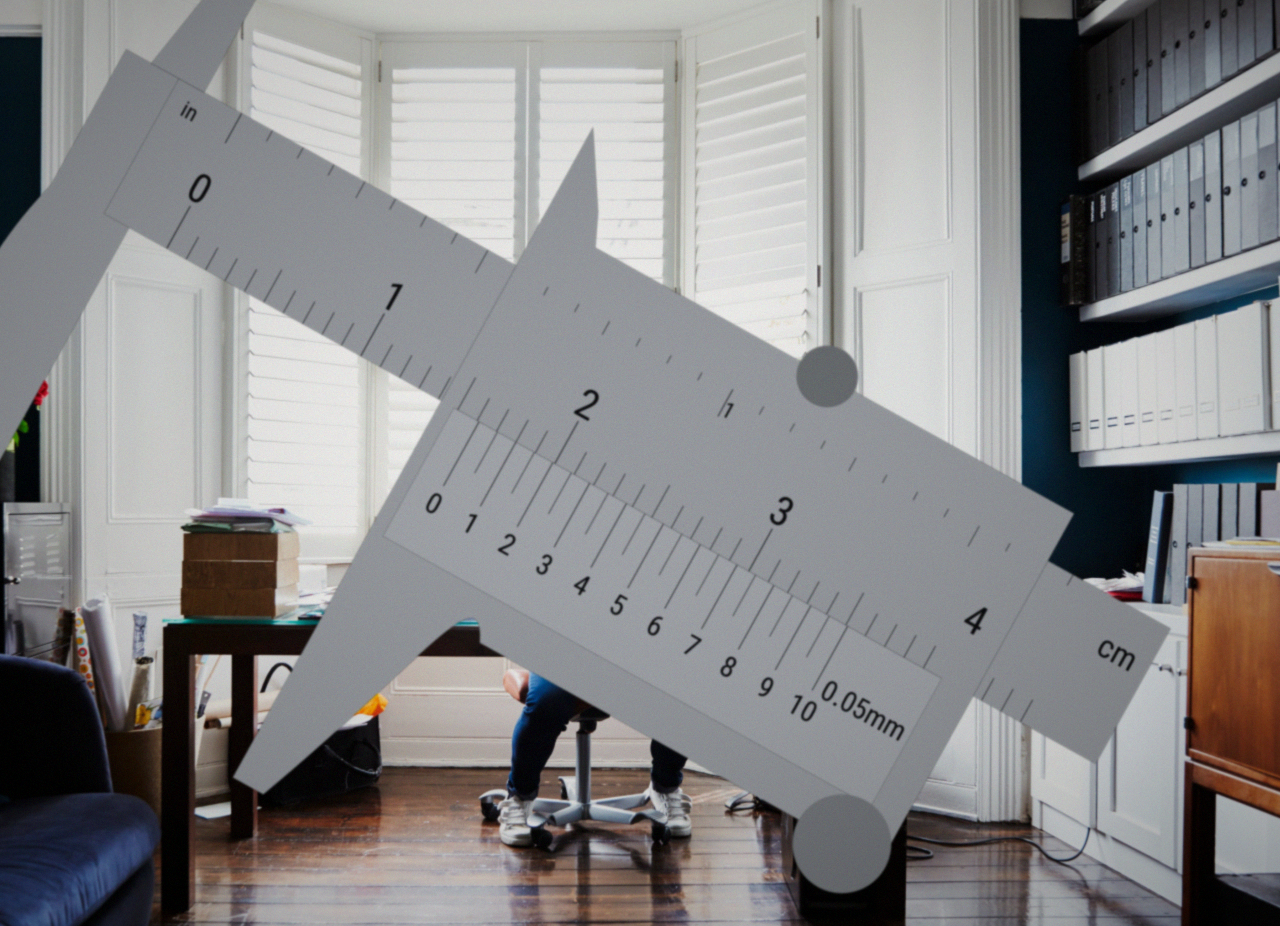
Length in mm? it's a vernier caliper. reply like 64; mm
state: 16.1; mm
